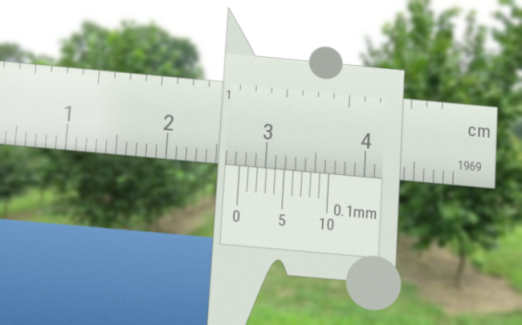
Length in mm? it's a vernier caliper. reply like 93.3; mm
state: 27.4; mm
